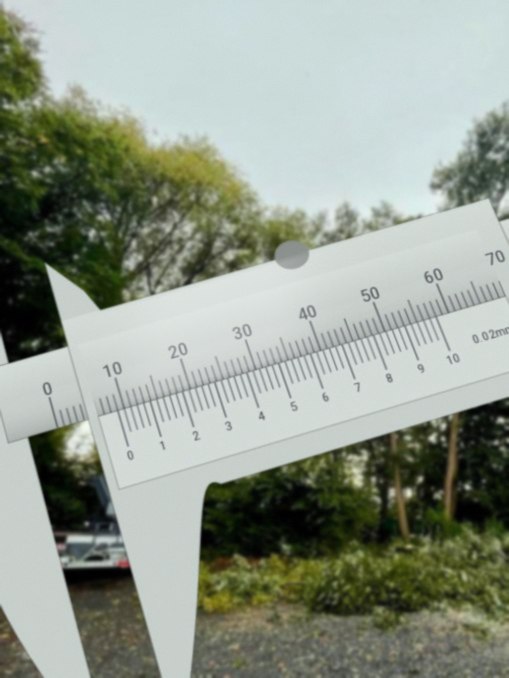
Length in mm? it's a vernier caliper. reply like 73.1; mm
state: 9.0; mm
